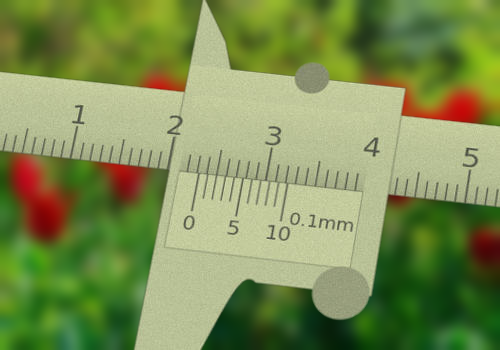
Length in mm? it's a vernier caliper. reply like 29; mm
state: 23.2; mm
